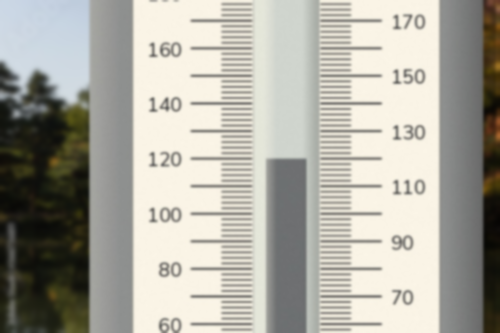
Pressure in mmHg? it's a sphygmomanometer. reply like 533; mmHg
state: 120; mmHg
